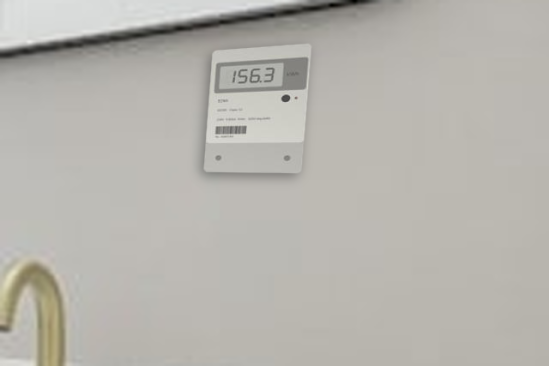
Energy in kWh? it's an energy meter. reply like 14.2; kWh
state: 156.3; kWh
